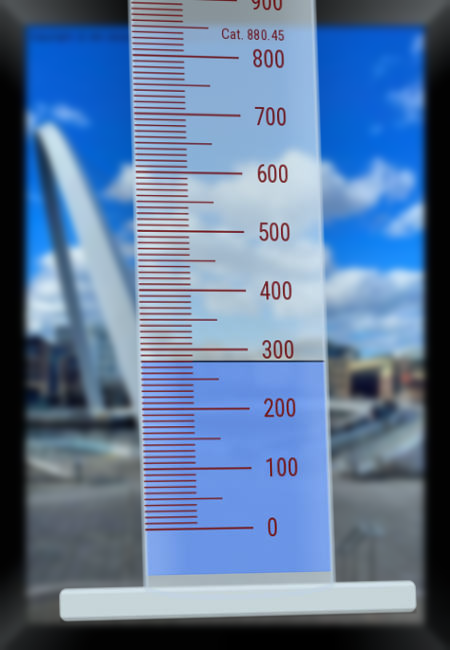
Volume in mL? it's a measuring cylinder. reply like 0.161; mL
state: 280; mL
